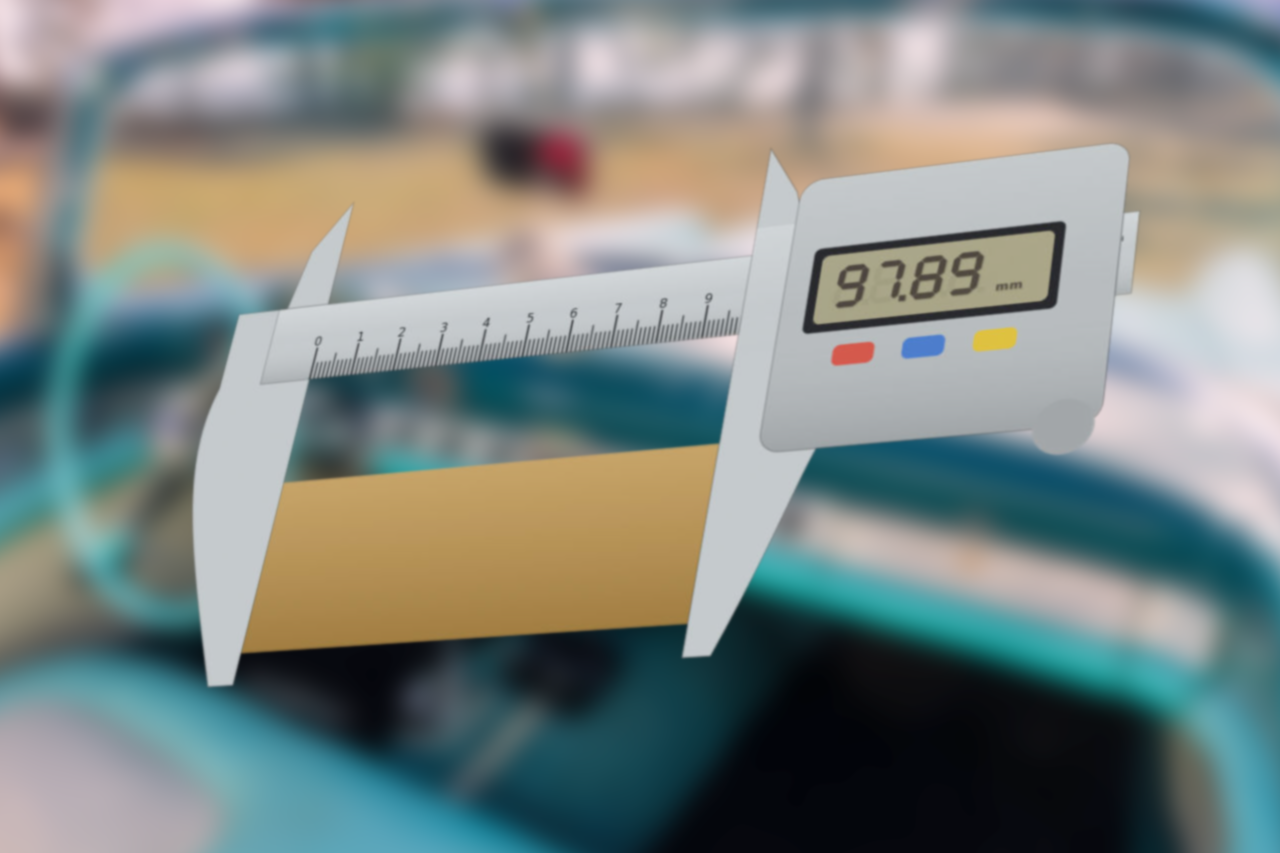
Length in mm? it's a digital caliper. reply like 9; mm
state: 97.89; mm
